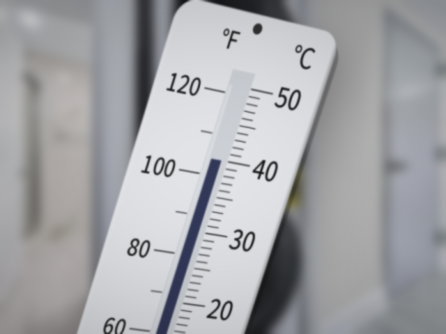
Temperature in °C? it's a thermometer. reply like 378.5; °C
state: 40; °C
